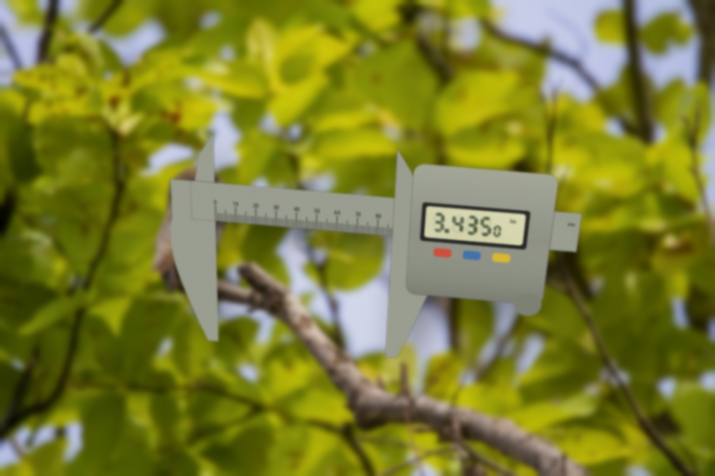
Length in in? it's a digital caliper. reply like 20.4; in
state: 3.4350; in
